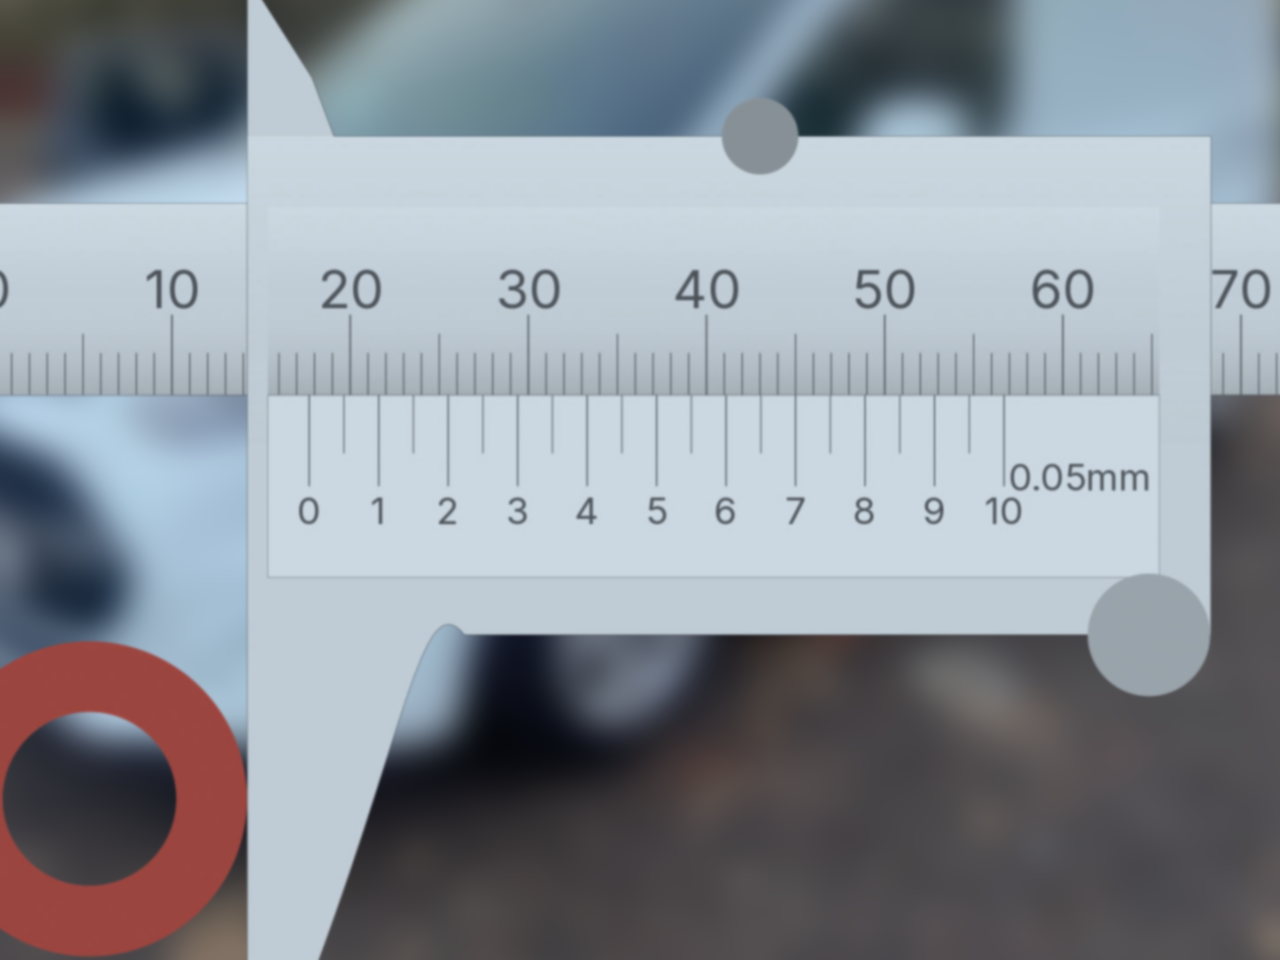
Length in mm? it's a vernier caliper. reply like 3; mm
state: 17.7; mm
